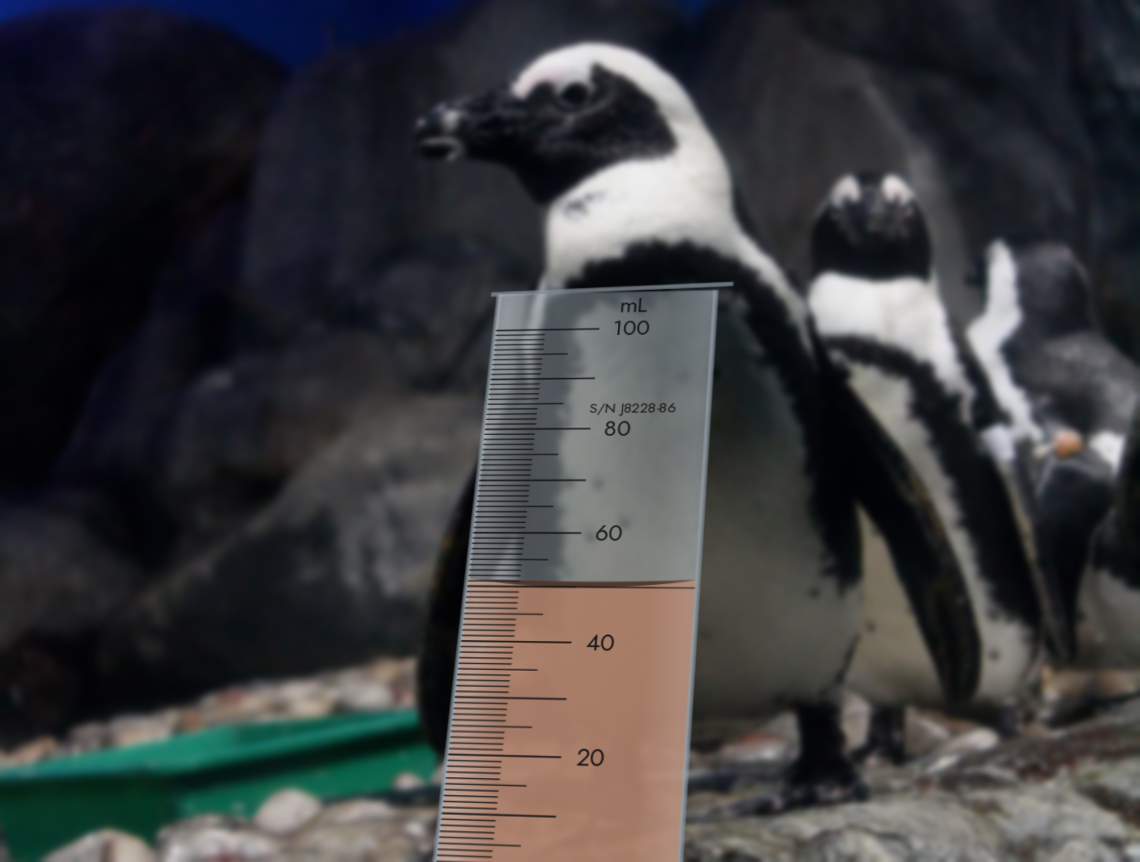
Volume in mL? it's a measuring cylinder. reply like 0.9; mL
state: 50; mL
